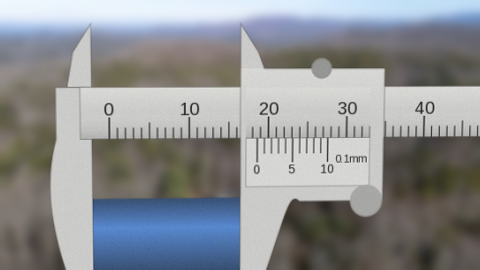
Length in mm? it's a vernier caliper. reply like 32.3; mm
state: 18.6; mm
